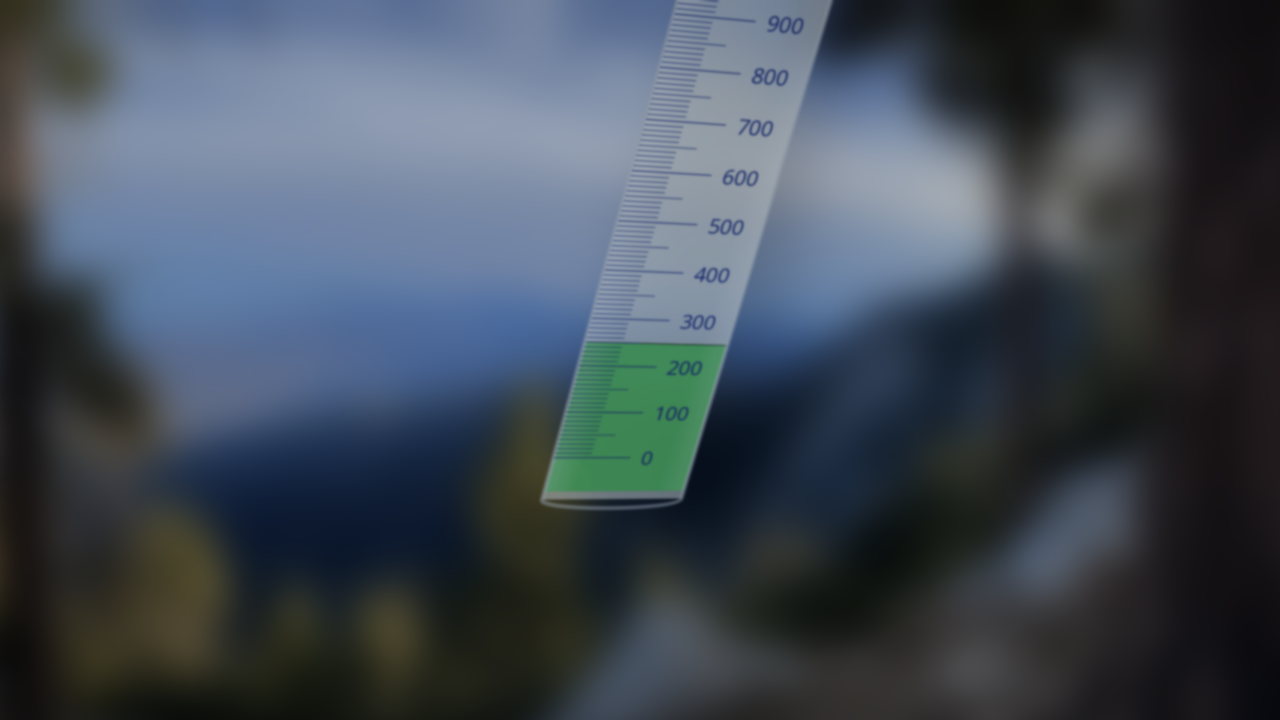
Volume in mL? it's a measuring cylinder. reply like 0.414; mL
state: 250; mL
